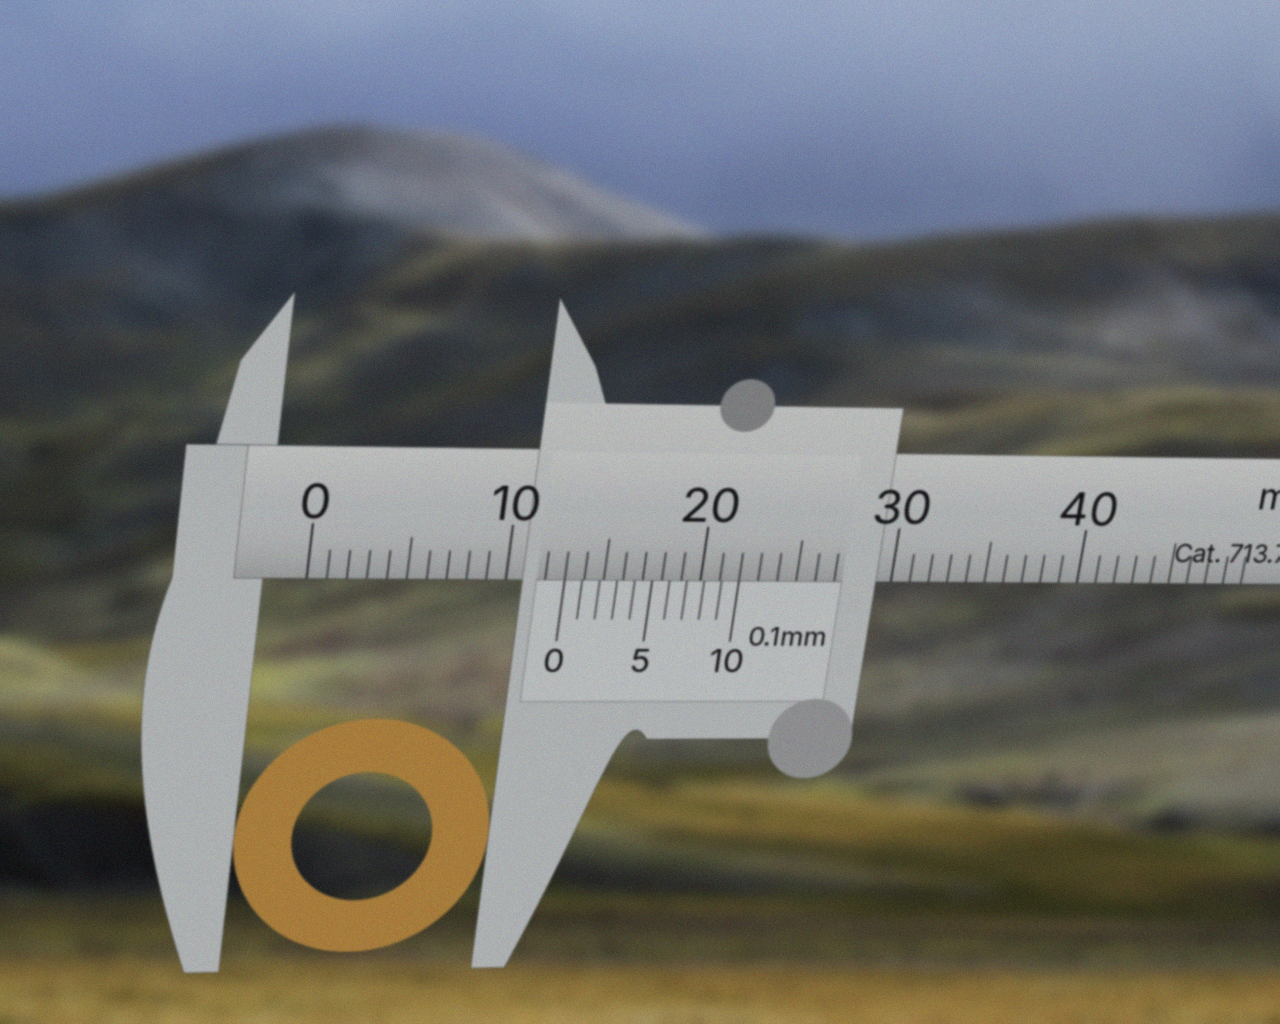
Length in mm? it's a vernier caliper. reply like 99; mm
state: 13.0; mm
